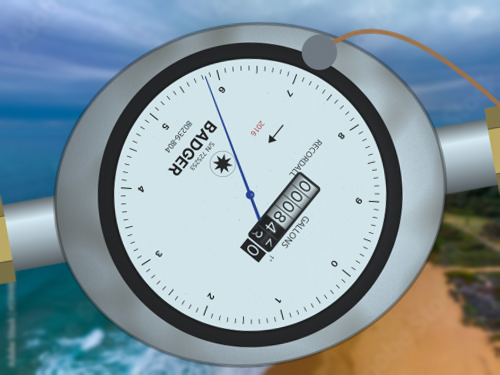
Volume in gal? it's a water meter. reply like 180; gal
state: 8425.8; gal
